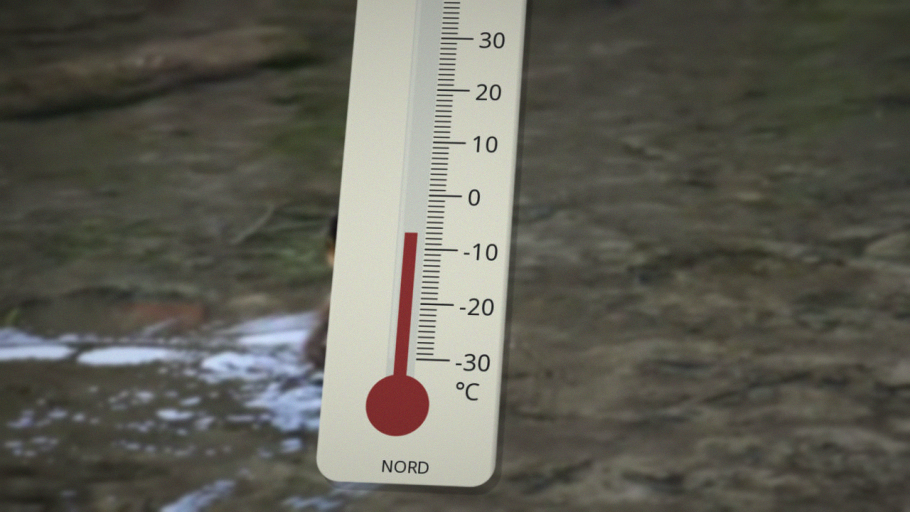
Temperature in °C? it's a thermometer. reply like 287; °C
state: -7; °C
